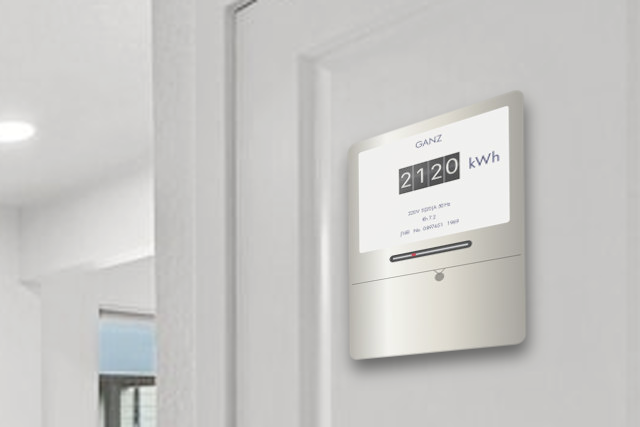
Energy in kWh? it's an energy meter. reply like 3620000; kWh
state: 2120; kWh
